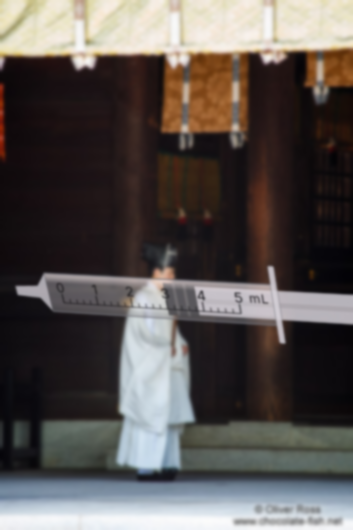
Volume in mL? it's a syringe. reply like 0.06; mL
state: 3; mL
